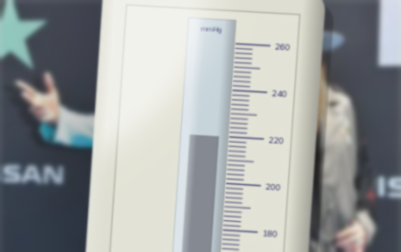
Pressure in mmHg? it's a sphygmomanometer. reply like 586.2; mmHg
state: 220; mmHg
